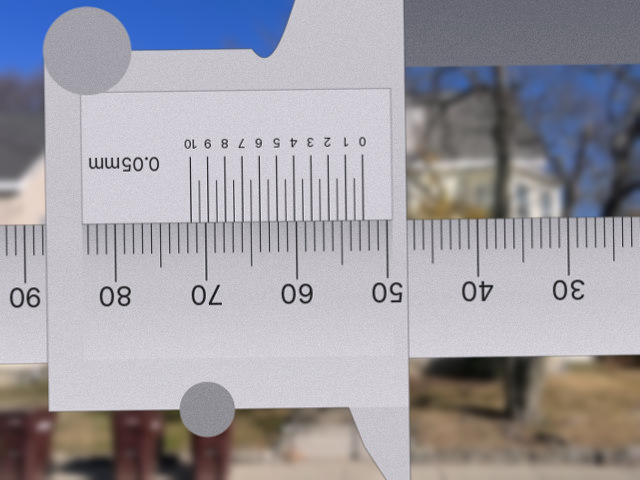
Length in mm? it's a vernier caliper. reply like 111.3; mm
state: 52.6; mm
